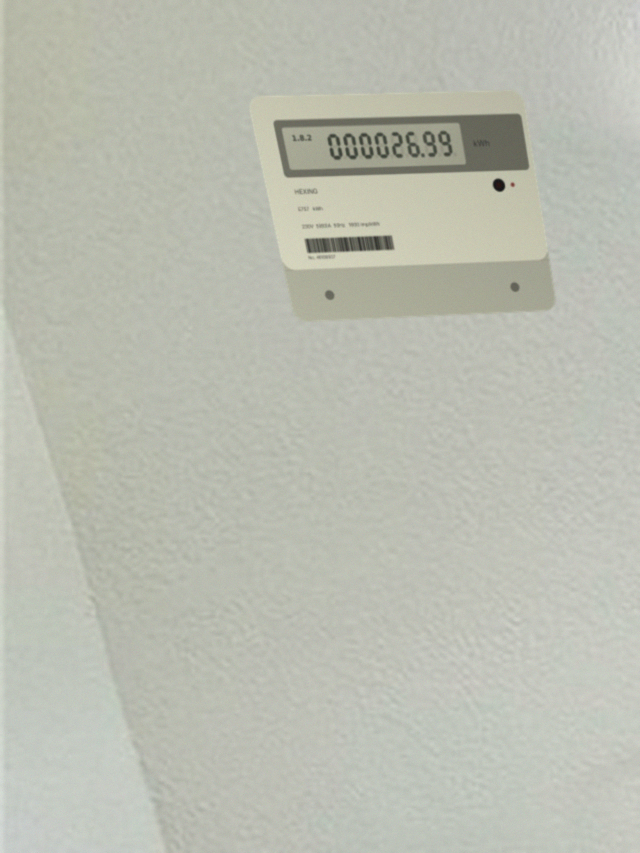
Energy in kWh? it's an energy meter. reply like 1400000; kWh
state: 26.99; kWh
